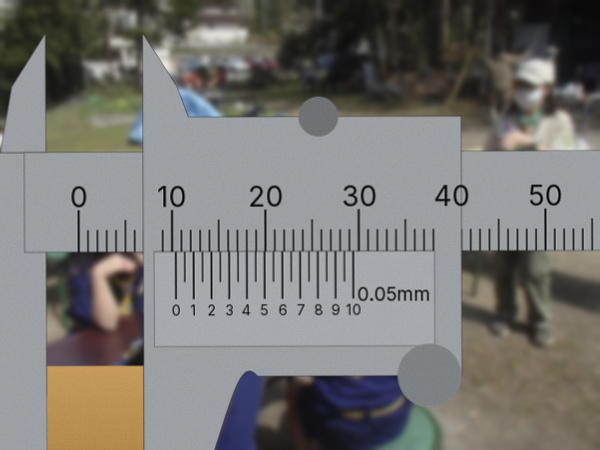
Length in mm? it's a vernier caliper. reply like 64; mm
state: 10.4; mm
